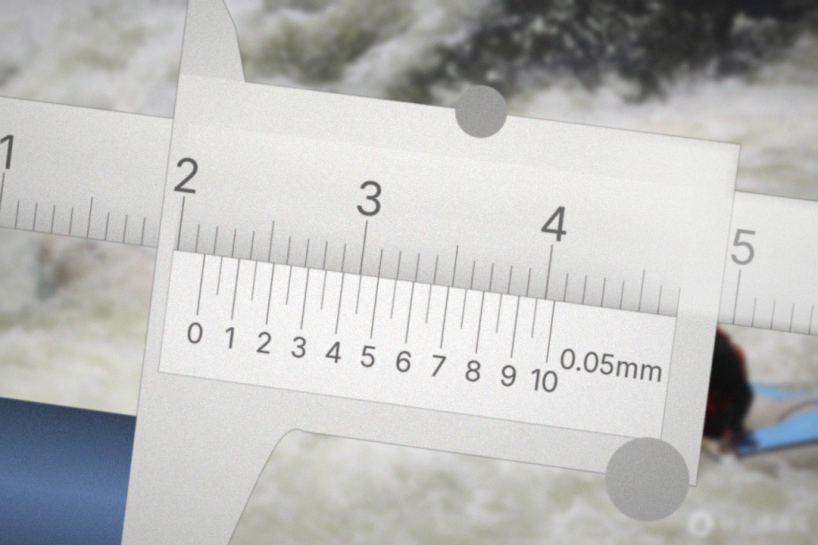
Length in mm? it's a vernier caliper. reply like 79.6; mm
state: 21.5; mm
